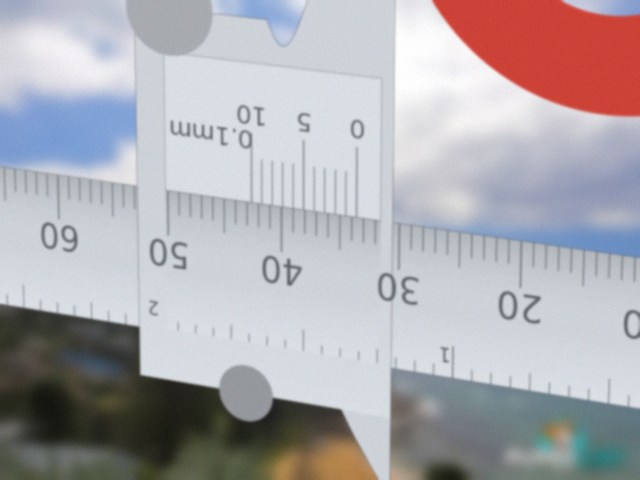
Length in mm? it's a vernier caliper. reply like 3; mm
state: 33.6; mm
